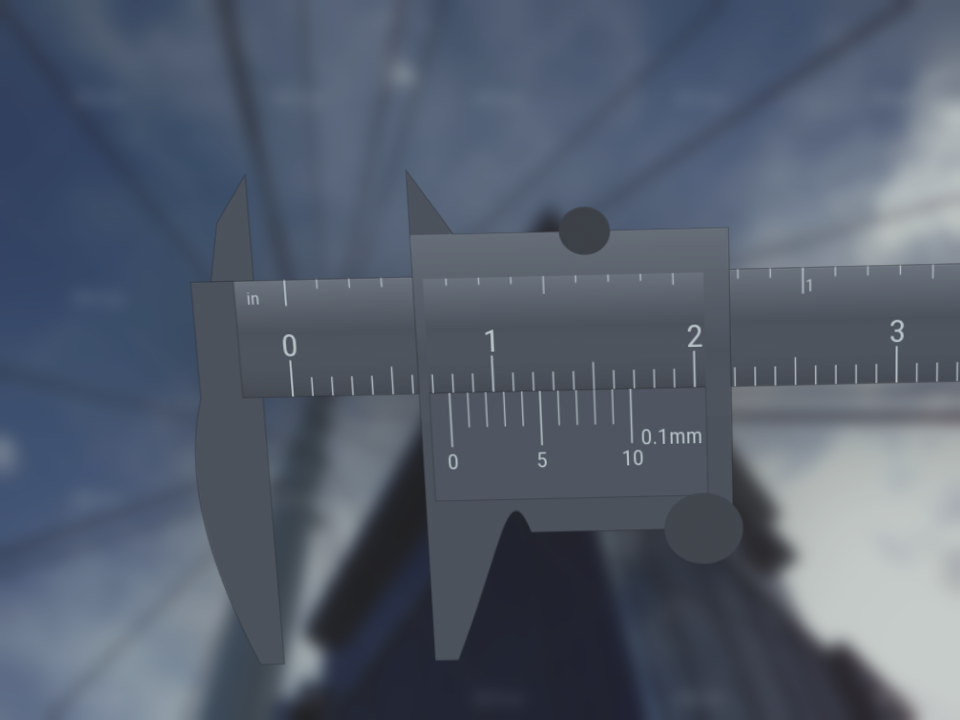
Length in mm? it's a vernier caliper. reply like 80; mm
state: 7.8; mm
